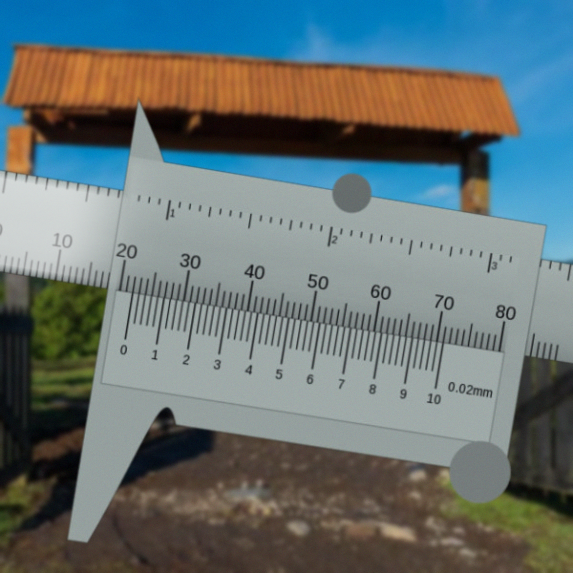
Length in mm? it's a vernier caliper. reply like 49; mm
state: 22.0; mm
